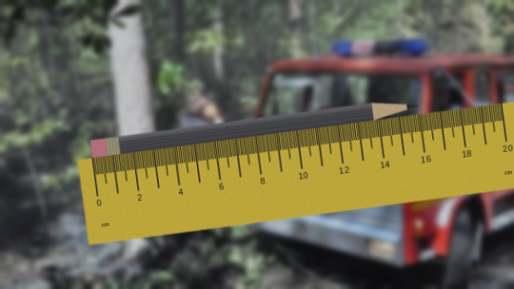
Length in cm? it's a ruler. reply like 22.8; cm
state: 16; cm
